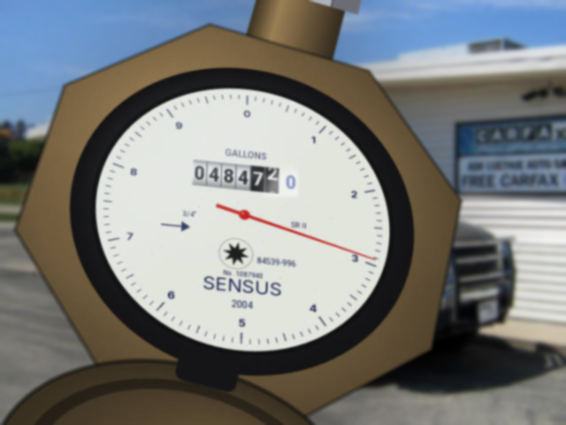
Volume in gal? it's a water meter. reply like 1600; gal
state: 484722.9; gal
